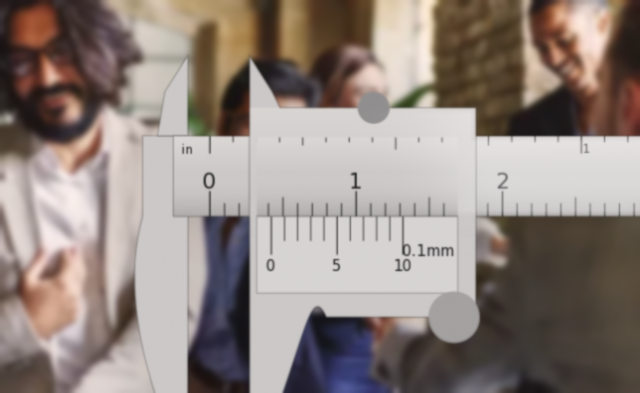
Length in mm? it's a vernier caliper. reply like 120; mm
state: 4.2; mm
